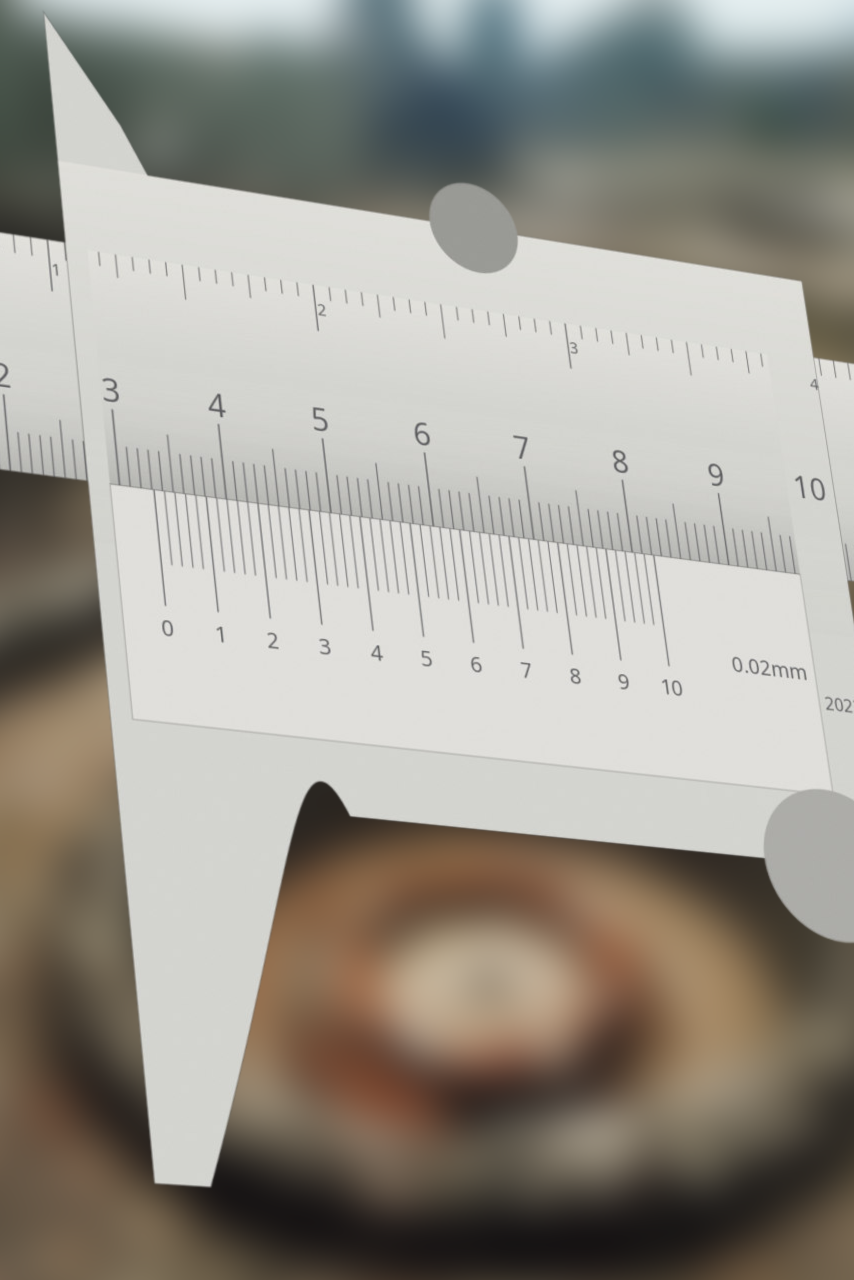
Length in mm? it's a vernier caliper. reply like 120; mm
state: 33.2; mm
